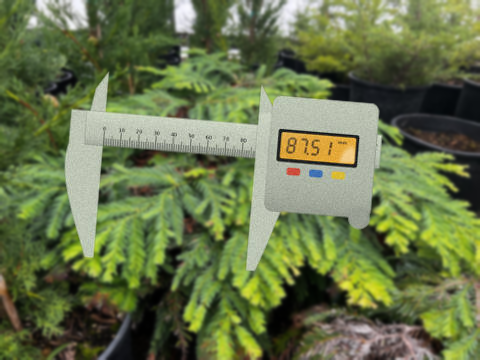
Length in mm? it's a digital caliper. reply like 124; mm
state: 87.51; mm
